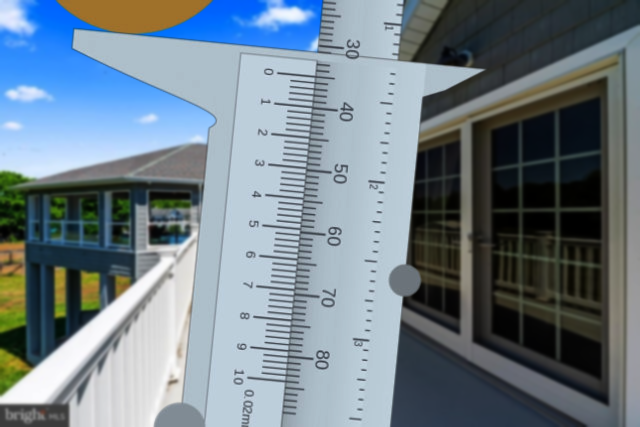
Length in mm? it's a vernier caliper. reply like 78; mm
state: 35.0; mm
